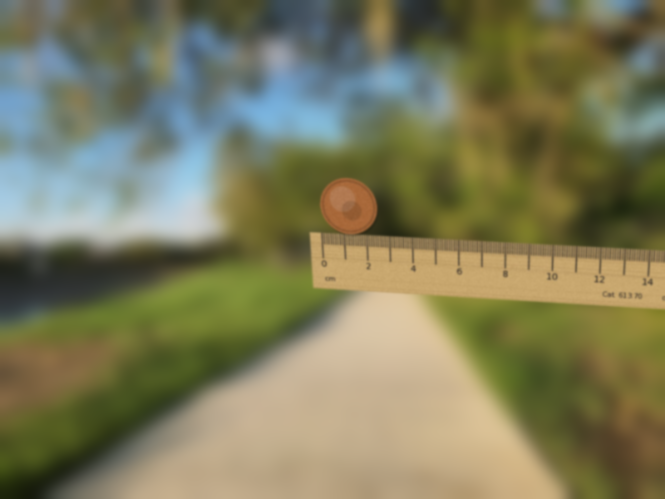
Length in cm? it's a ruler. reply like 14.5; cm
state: 2.5; cm
